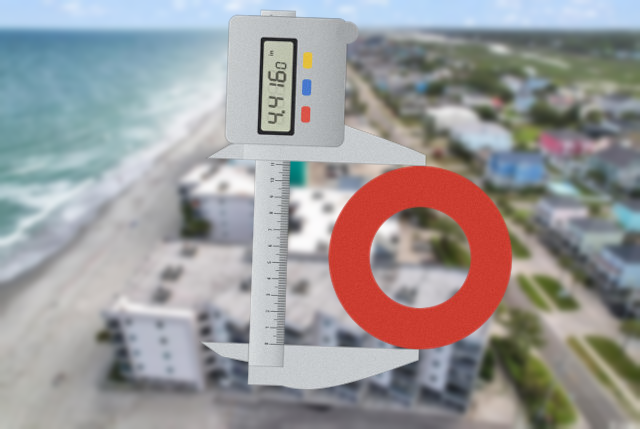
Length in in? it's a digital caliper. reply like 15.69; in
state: 4.4160; in
